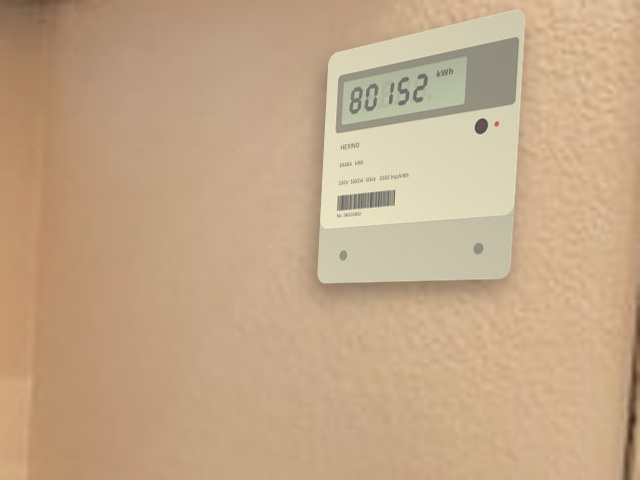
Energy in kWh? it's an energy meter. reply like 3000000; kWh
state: 80152; kWh
